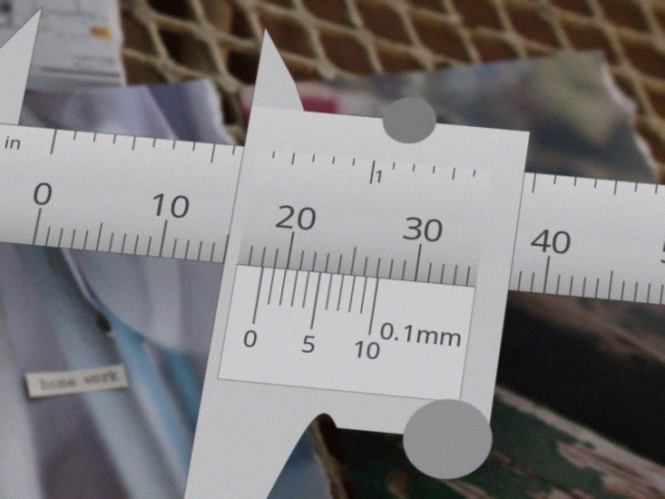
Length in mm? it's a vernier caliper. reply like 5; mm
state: 18.1; mm
